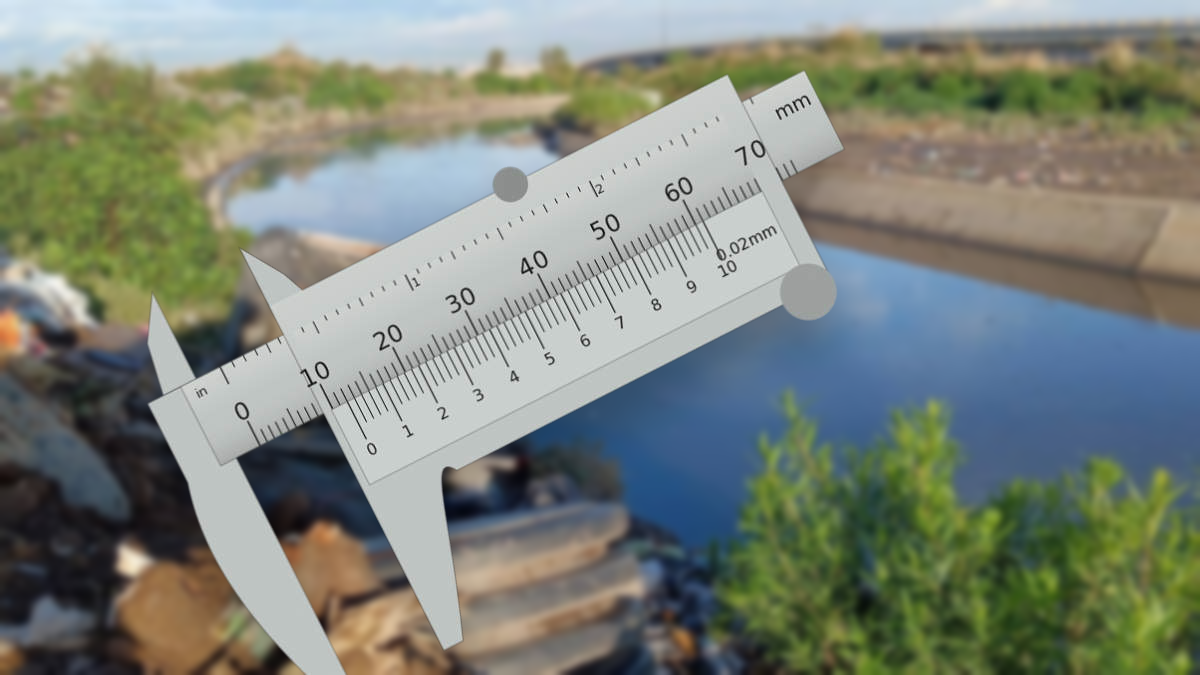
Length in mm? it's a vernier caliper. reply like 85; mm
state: 12.0; mm
